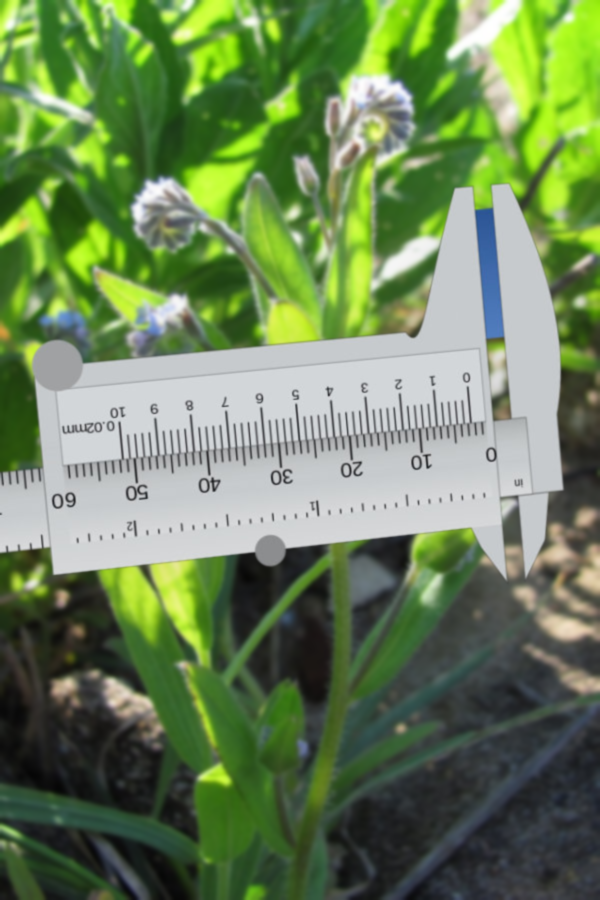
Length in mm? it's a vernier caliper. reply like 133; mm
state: 2.6; mm
